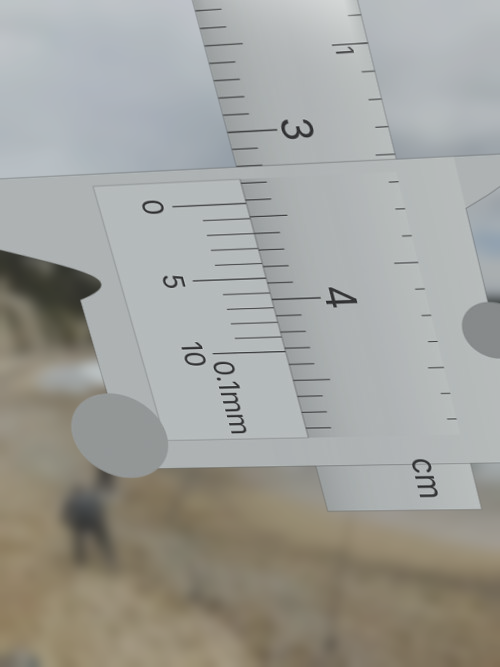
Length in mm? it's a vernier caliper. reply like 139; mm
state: 34.2; mm
